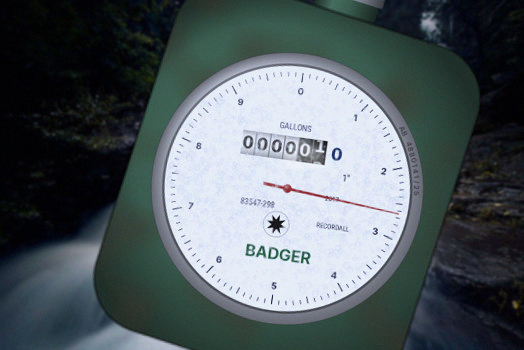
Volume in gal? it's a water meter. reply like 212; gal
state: 12.6; gal
